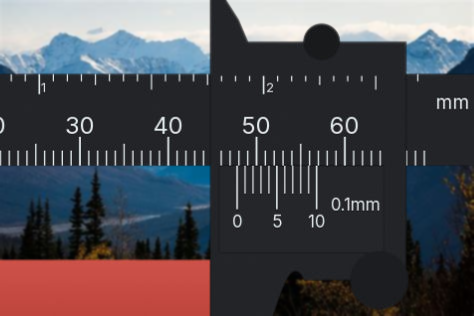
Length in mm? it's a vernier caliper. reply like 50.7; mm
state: 47.8; mm
